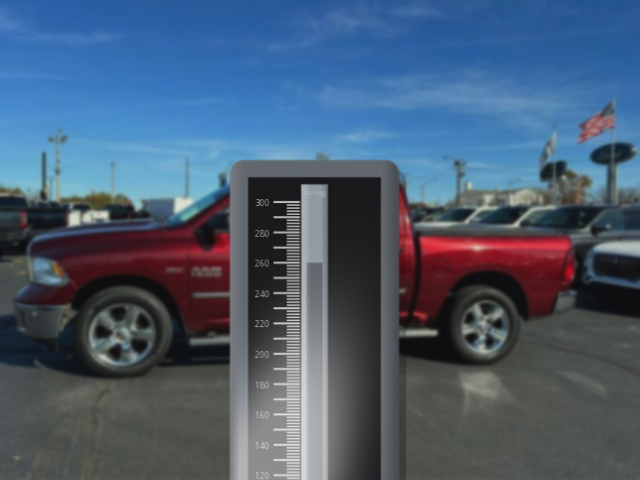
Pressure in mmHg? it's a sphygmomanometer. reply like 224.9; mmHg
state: 260; mmHg
